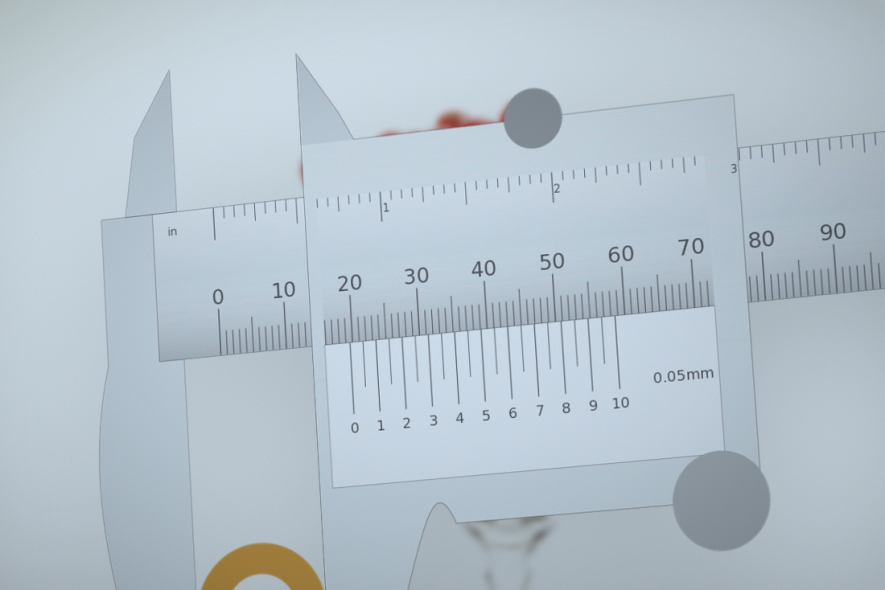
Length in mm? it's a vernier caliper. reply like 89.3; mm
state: 19.6; mm
